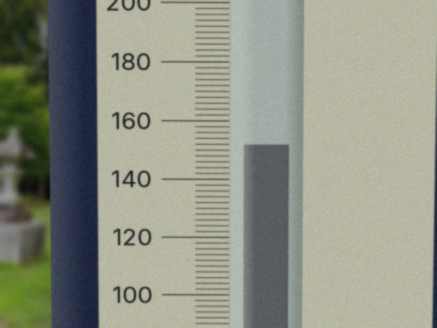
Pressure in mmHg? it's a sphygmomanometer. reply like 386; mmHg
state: 152; mmHg
